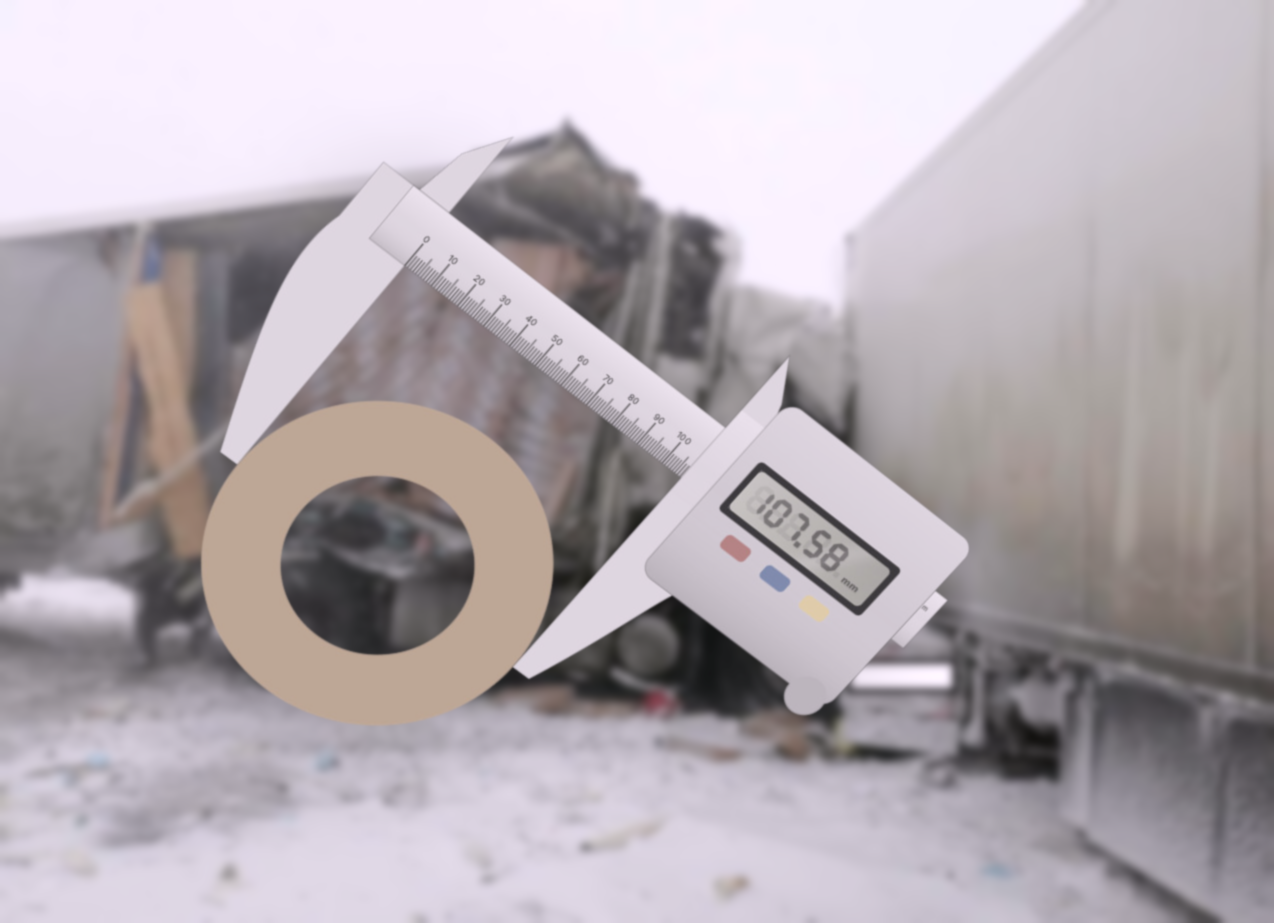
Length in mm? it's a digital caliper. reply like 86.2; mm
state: 107.58; mm
